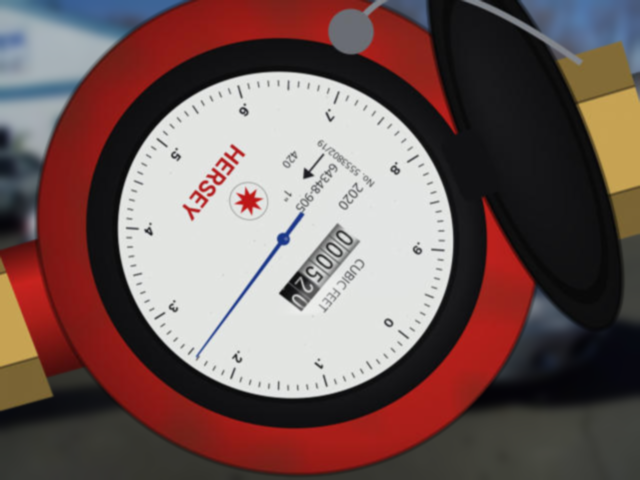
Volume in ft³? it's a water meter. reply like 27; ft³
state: 520.24; ft³
